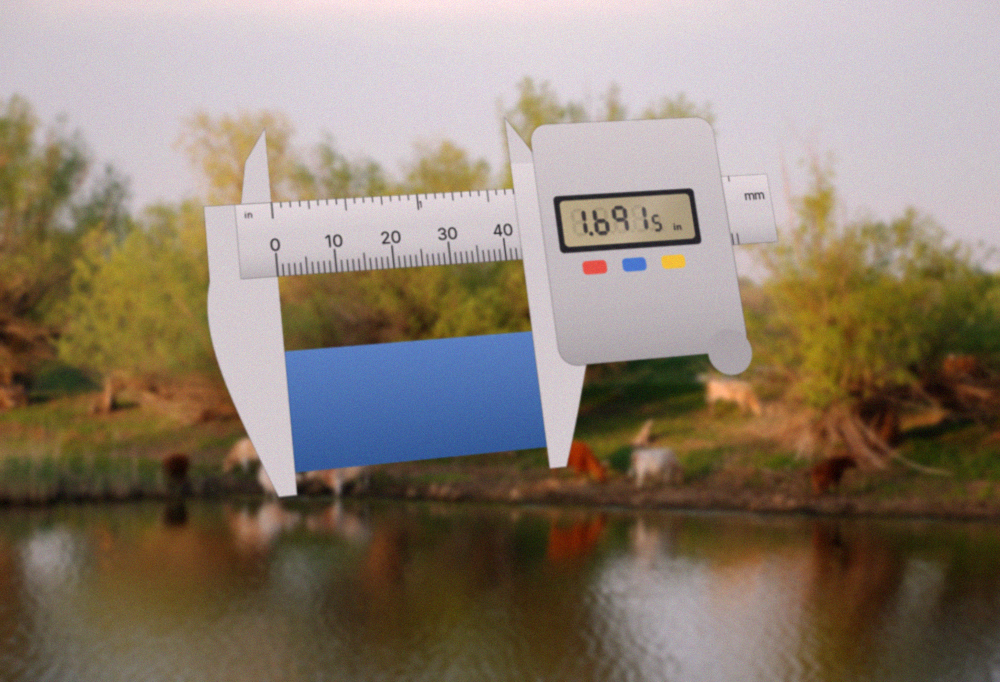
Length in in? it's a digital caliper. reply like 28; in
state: 1.6915; in
